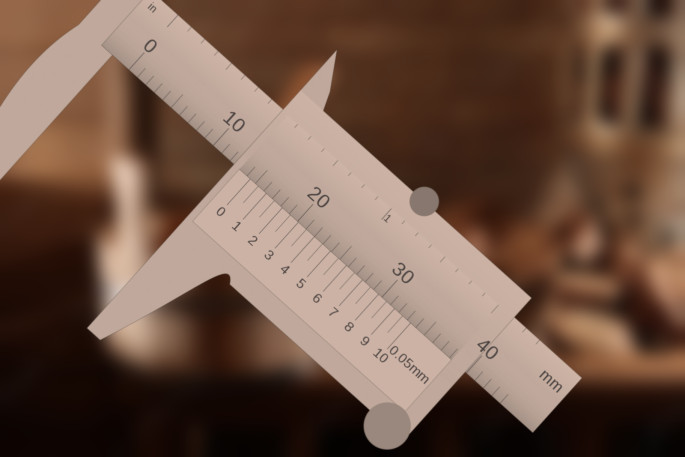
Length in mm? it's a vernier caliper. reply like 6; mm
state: 14.4; mm
